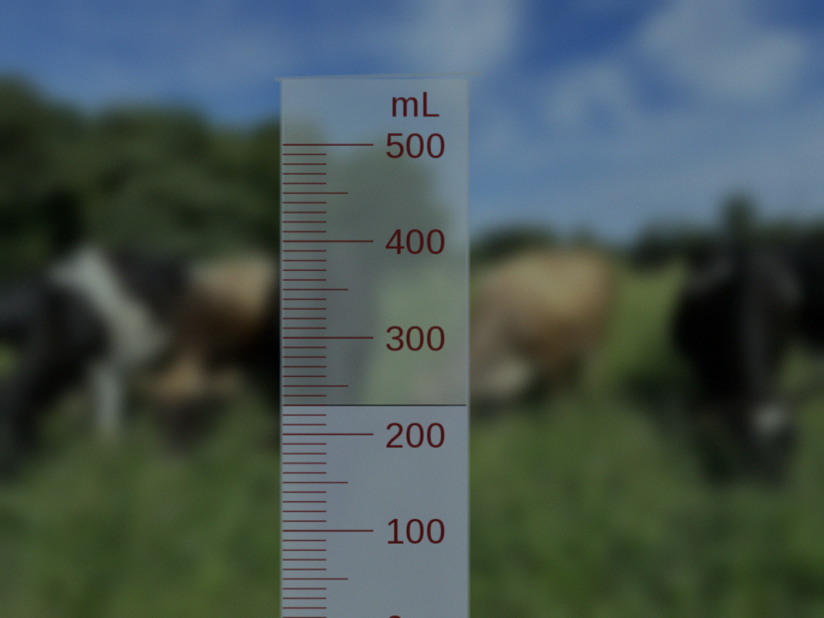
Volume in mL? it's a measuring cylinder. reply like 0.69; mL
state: 230; mL
